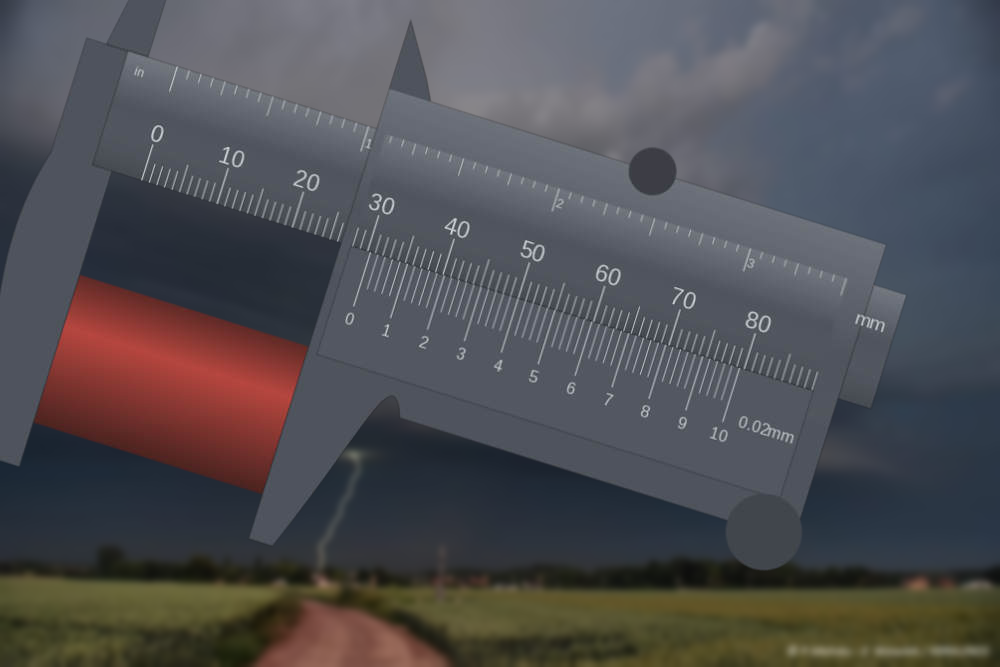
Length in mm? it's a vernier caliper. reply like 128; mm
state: 30.4; mm
